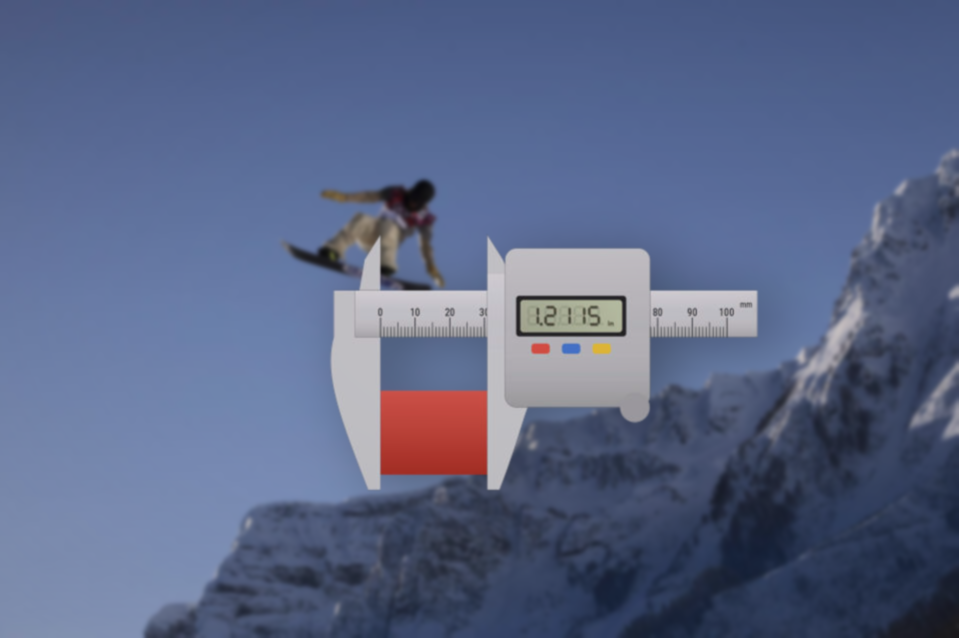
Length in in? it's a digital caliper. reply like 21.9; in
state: 1.2115; in
